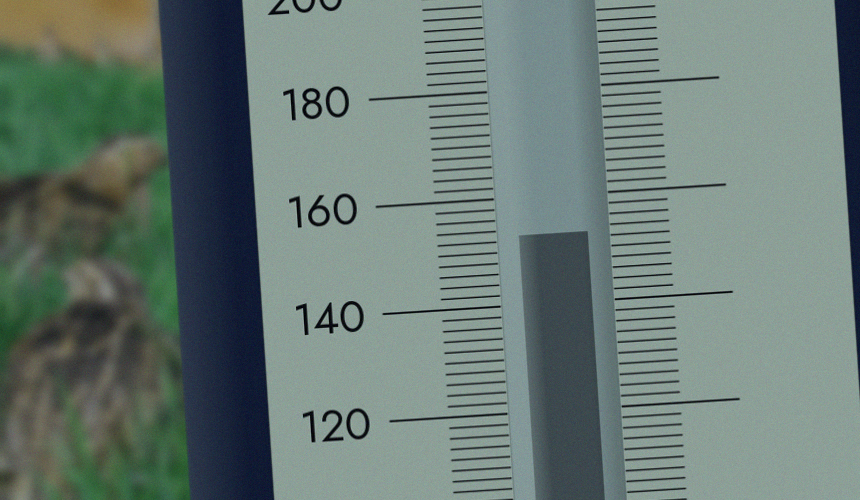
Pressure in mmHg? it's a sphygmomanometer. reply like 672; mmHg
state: 153; mmHg
